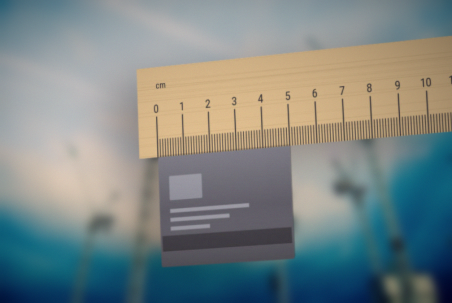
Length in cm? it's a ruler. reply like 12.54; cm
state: 5; cm
